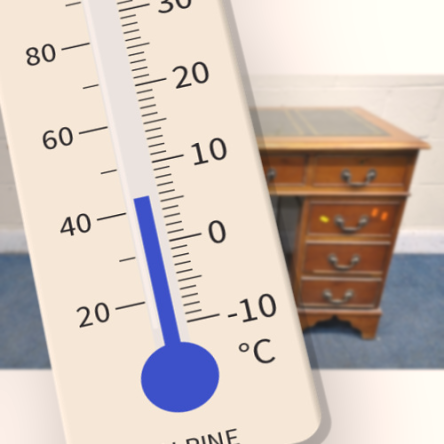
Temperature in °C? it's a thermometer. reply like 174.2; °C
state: 6; °C
